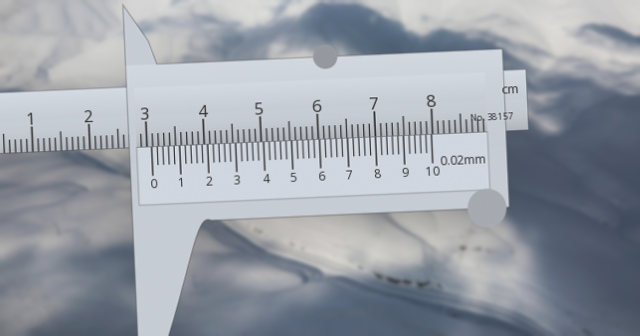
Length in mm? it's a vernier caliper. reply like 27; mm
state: 30.8; mm
